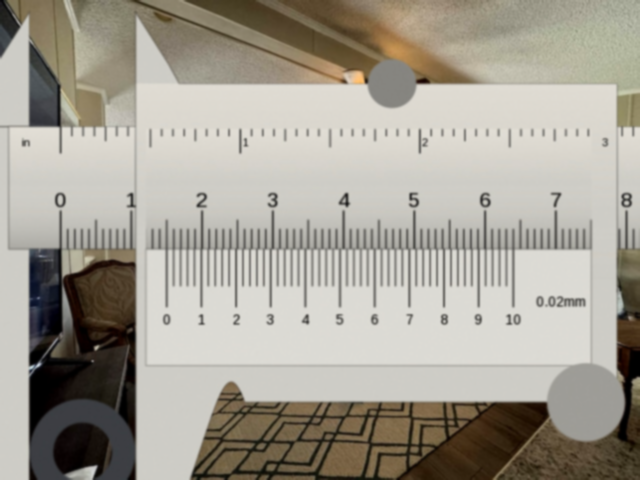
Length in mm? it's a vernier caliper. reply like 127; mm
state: 15.0; mm
